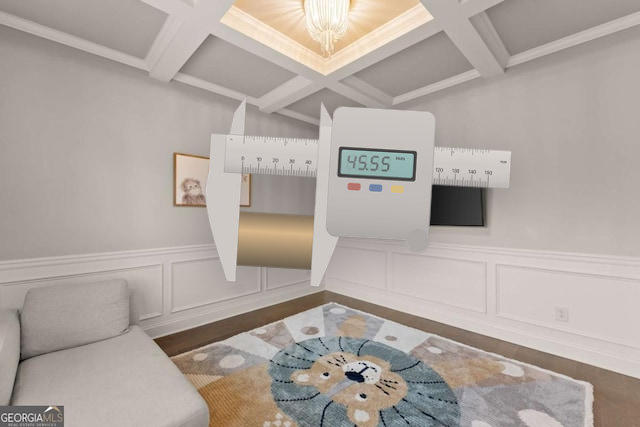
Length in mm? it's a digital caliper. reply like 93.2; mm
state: 45.55; mm
